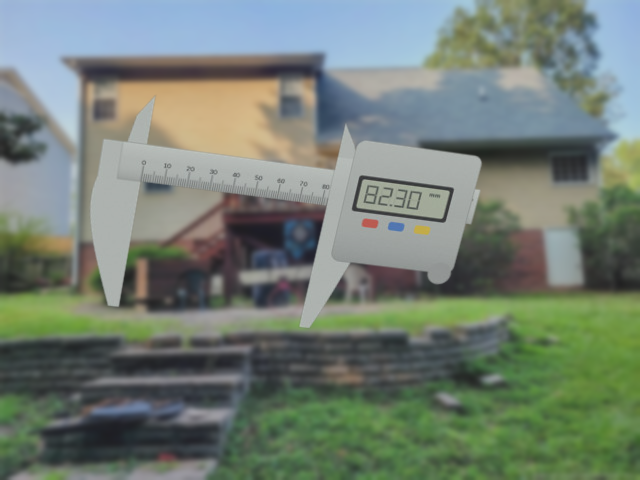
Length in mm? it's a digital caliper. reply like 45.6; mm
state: 82.30; mm
